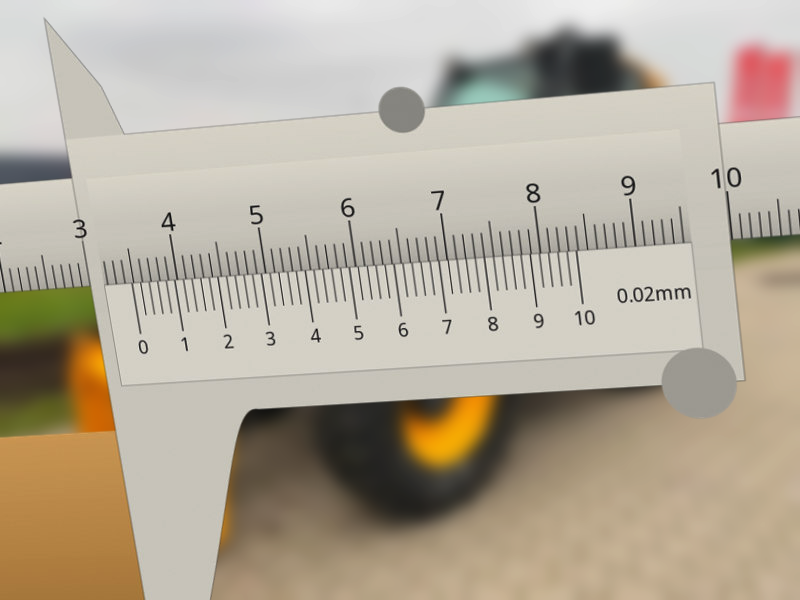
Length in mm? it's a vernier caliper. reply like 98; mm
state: 34.8; mm
